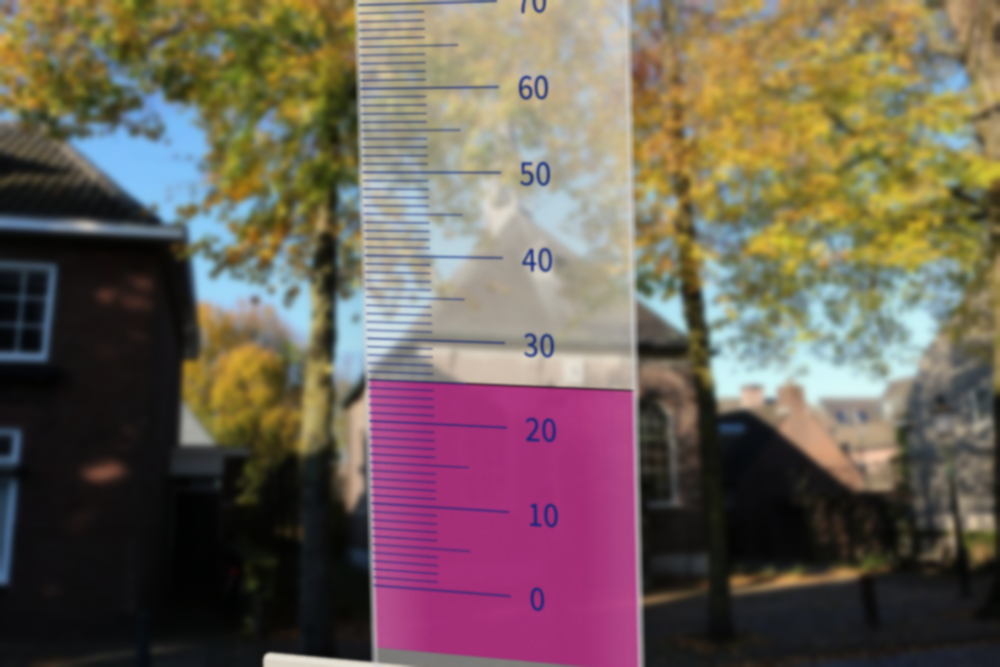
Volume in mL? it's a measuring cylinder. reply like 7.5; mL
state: 25; mL
